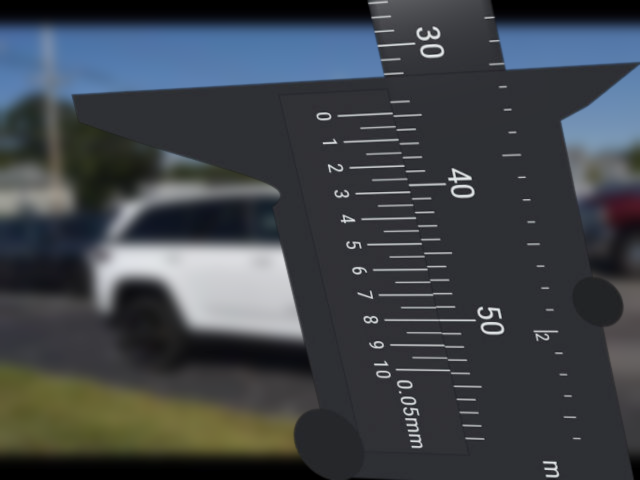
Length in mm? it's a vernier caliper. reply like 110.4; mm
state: 34.8; mm
